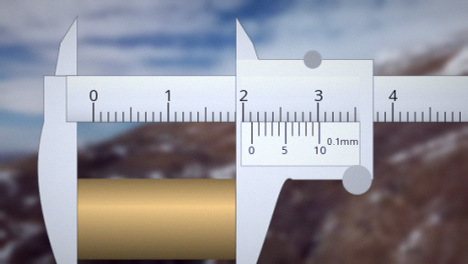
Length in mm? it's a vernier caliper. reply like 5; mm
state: 21.2; mm
